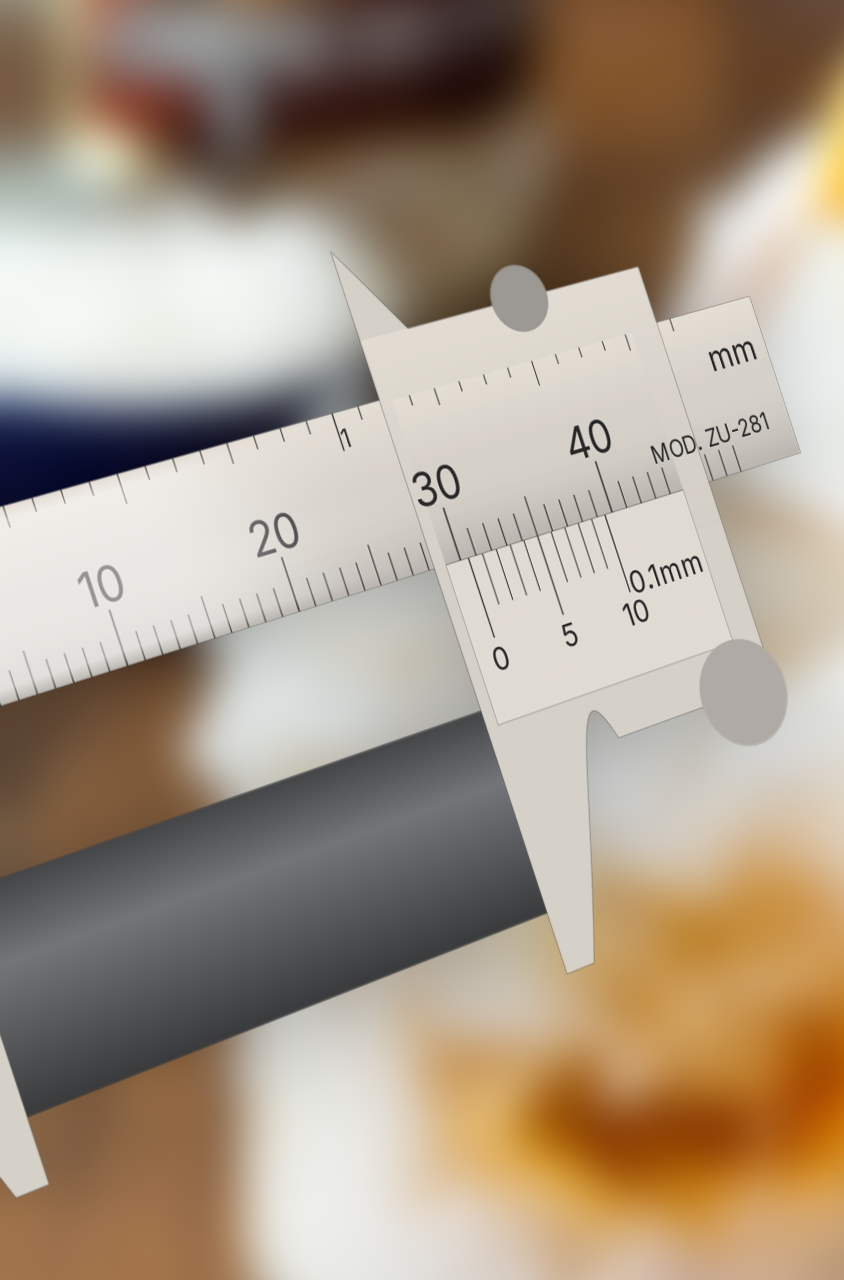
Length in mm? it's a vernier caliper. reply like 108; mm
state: 30.5; mm
